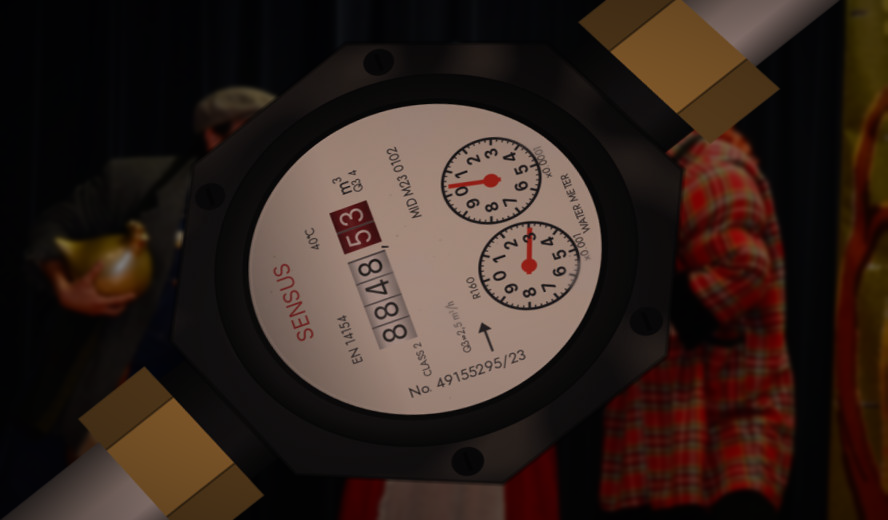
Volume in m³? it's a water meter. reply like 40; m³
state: 8848.5330; m³
